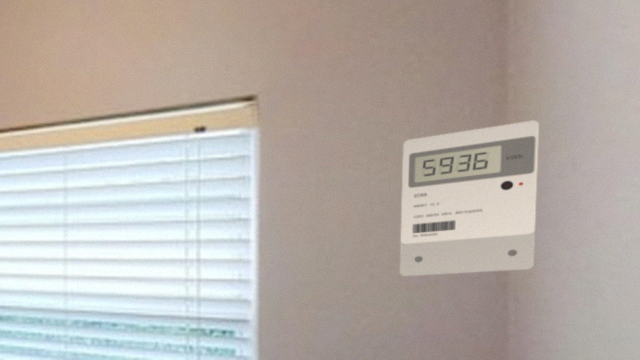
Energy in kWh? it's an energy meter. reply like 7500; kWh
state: 5936; kWh
